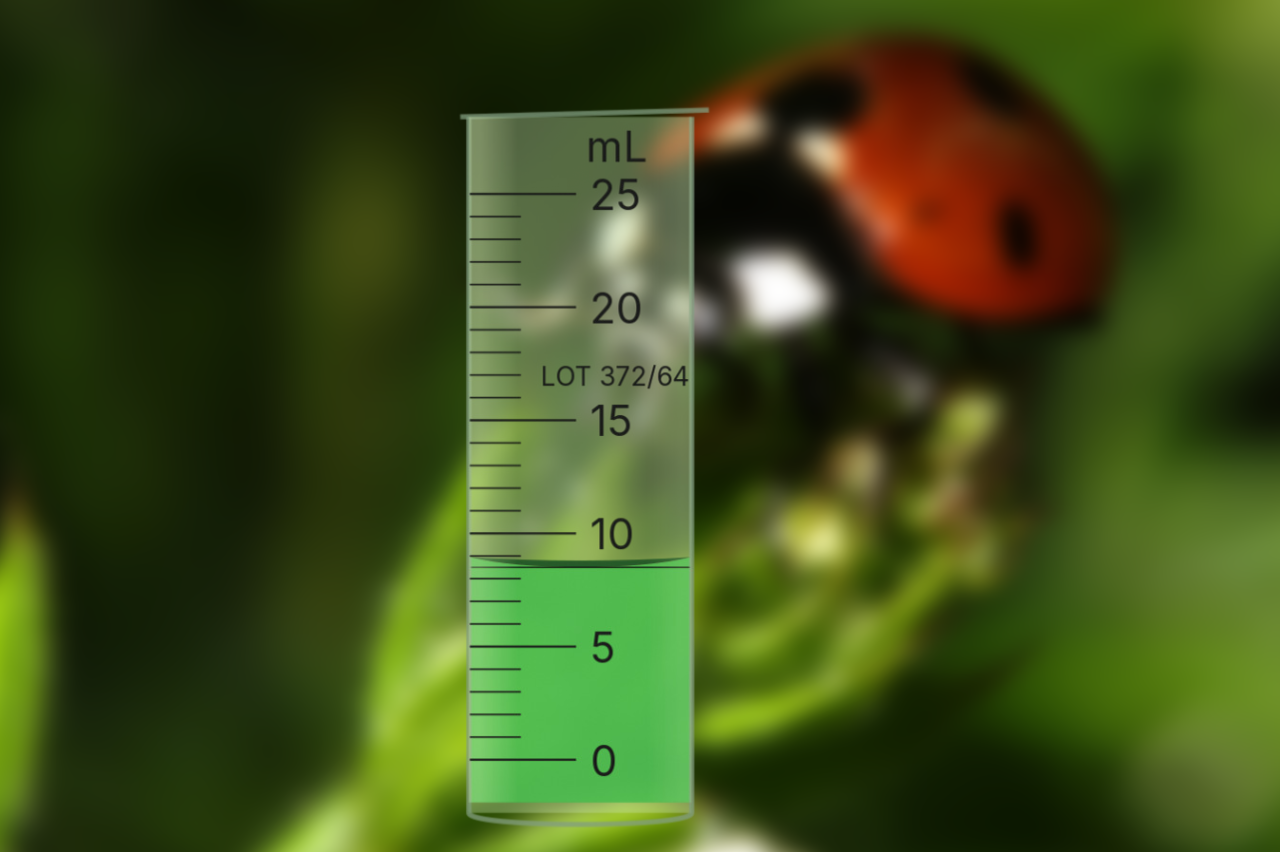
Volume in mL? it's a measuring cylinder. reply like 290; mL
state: 8.5; mL
